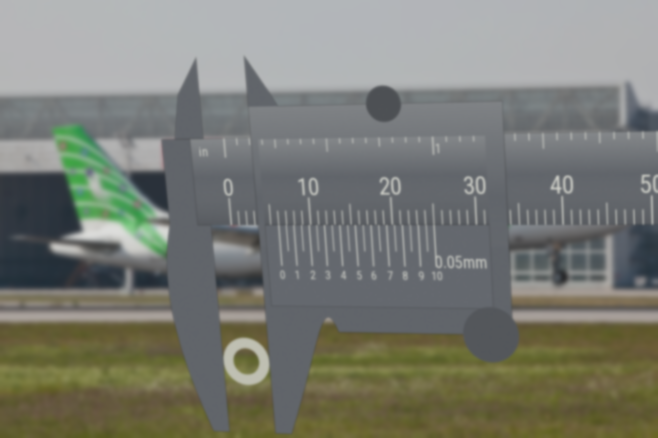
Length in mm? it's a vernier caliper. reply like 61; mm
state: 6.0; mm
